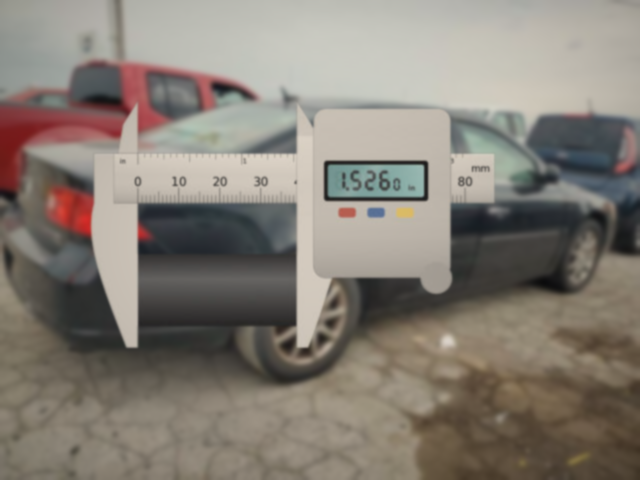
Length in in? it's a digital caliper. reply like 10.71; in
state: 1.5260; in
